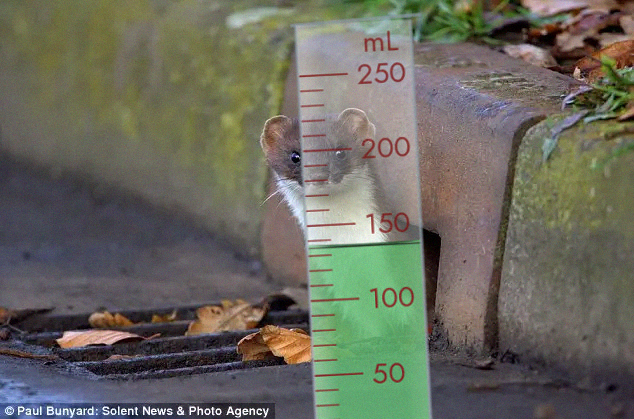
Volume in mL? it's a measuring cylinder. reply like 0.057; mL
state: 135; mL
